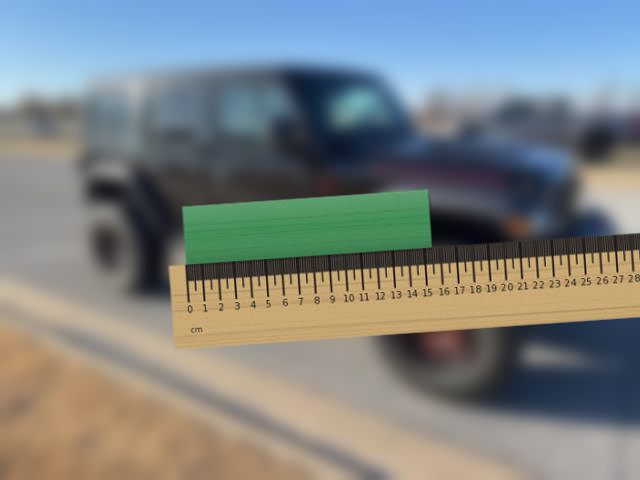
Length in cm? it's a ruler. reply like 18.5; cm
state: 15.5; cm
